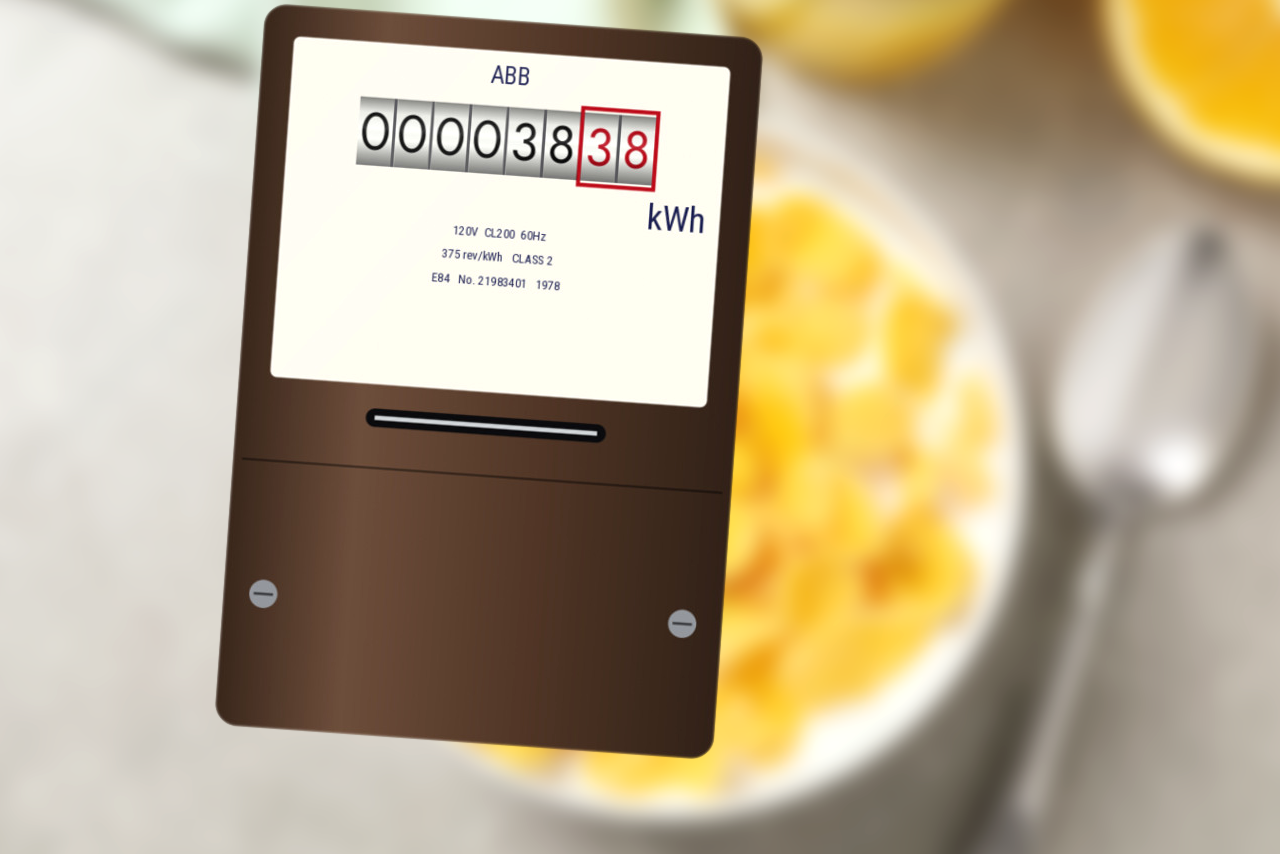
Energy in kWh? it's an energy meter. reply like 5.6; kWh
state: 38.38; kWh
